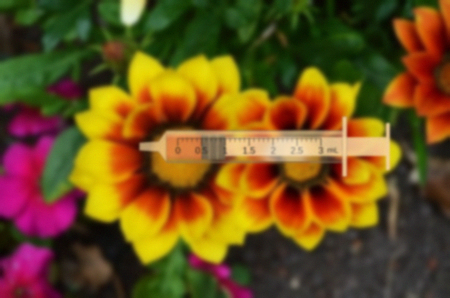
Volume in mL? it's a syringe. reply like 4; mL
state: 0.5; mL
